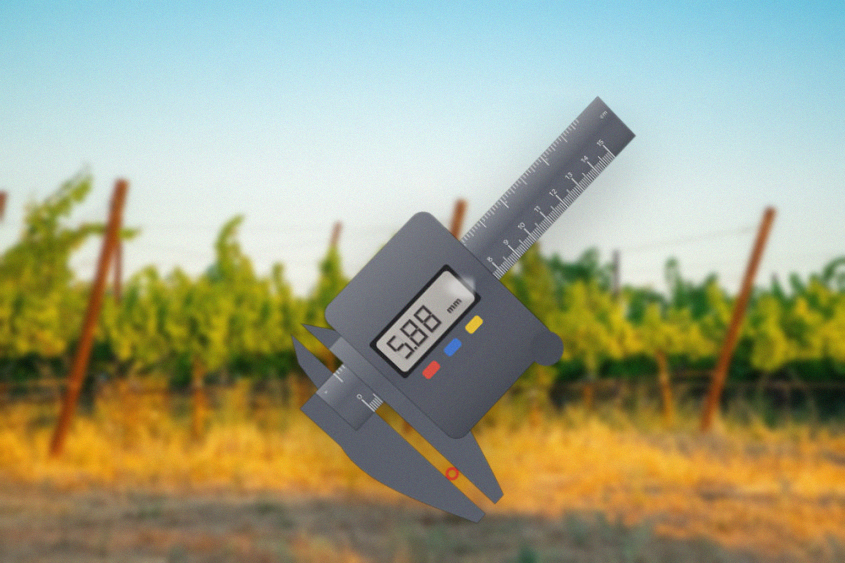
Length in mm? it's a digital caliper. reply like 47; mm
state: 5.88; mm
